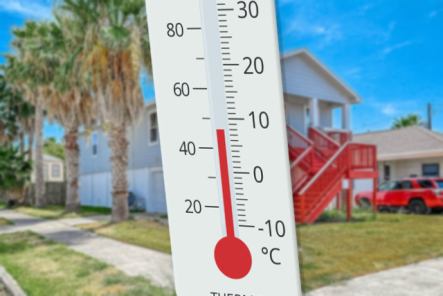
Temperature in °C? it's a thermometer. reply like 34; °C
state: 8; °C
